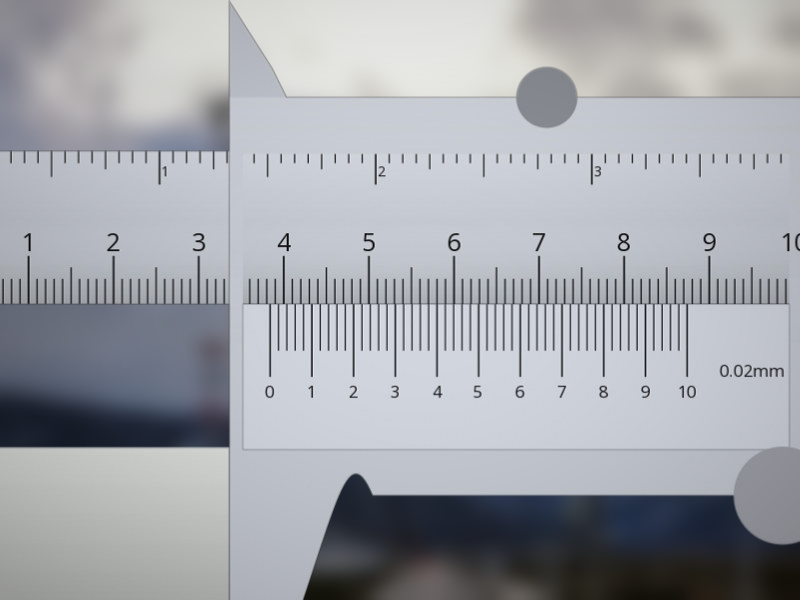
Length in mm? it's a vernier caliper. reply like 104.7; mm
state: 38.4; mm
